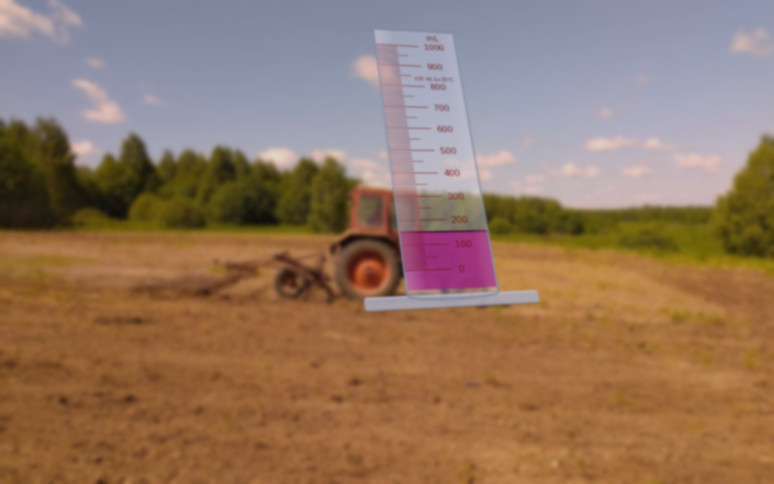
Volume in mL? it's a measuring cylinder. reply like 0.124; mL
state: 150; mL
